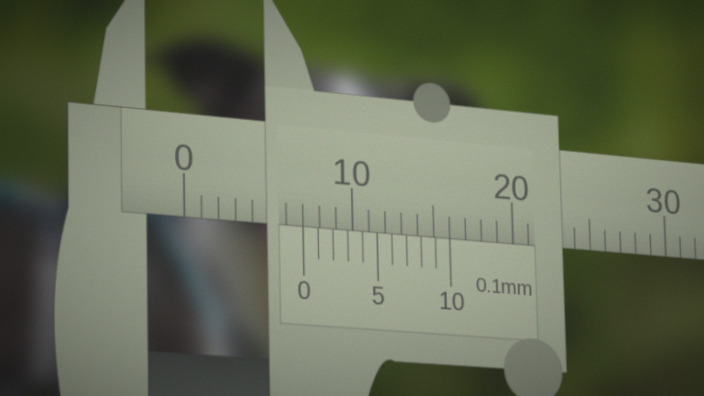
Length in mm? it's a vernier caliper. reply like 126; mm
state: 7.0; mm
